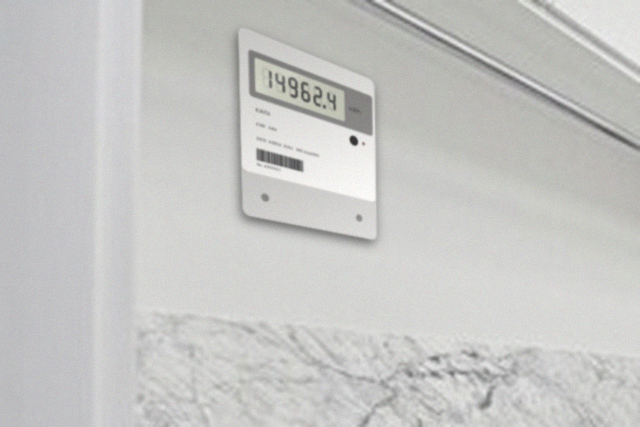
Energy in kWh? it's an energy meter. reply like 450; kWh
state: 14962.4; kWh
